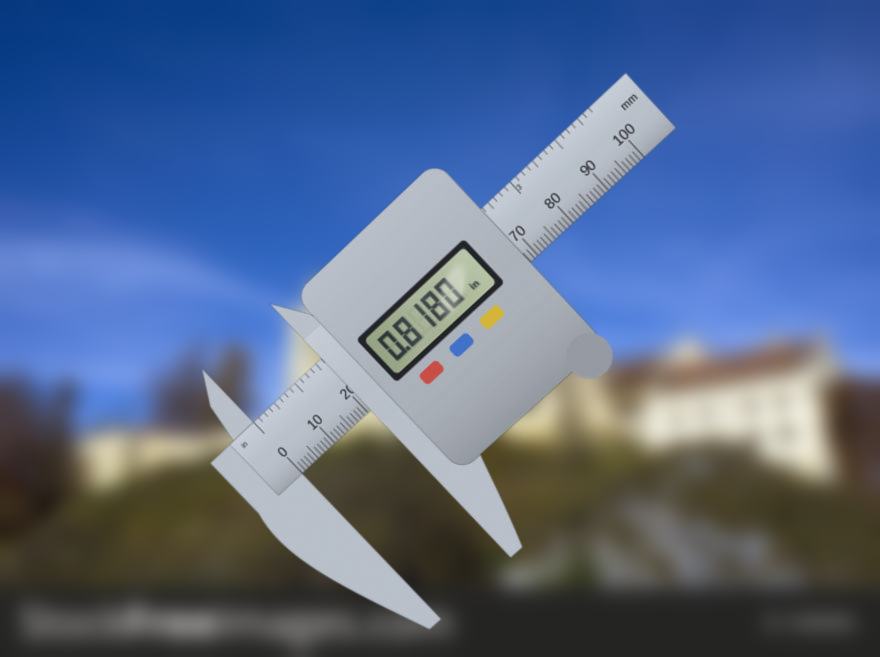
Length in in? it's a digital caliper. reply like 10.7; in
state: 0.8180; in
